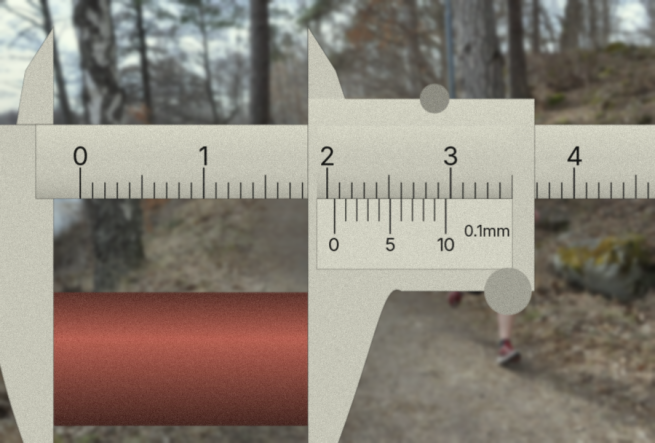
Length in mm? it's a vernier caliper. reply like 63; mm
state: 20.6; mm
